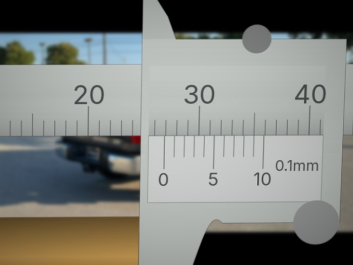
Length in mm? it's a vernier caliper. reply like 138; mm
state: 26.9; mm
